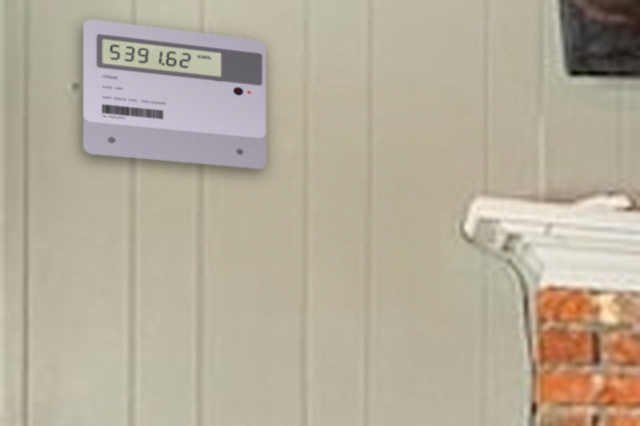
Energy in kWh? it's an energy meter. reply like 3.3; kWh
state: 5391.62; kWh
